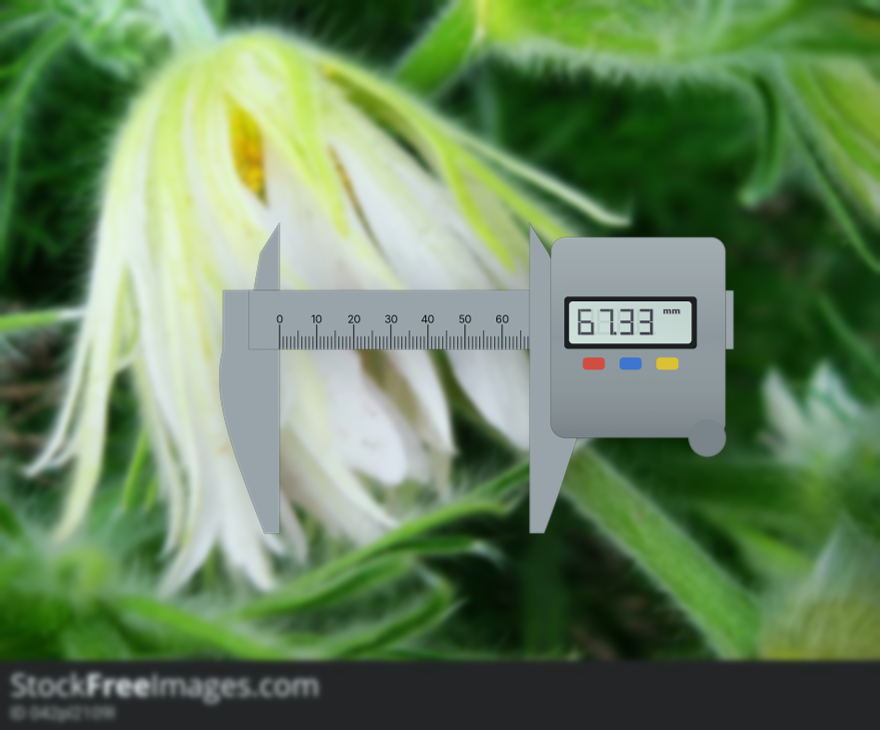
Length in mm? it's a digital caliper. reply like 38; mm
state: 67.33; mm
